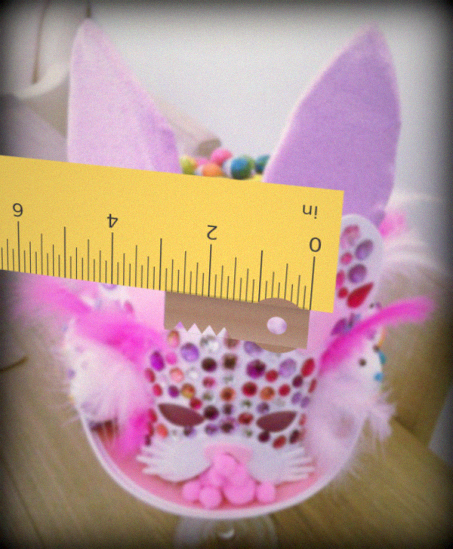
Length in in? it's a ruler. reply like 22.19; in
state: 2.875; in
